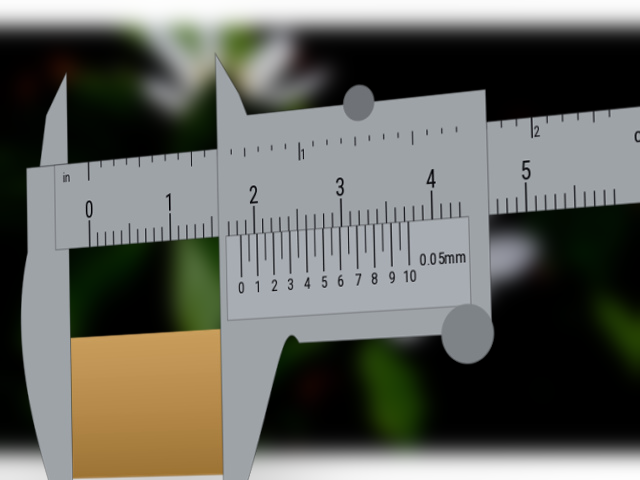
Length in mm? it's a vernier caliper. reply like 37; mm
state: 18.4; mm
